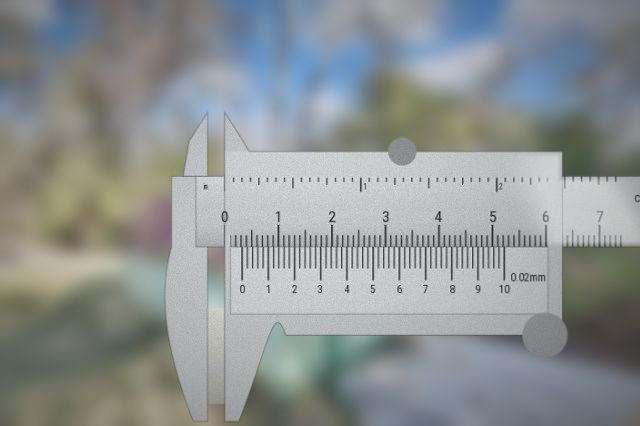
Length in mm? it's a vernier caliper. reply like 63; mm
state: 3.2; mm
